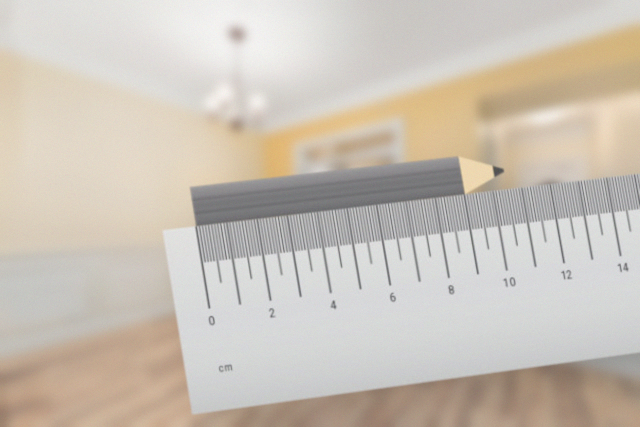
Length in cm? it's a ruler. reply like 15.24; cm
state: 10.5; cm
